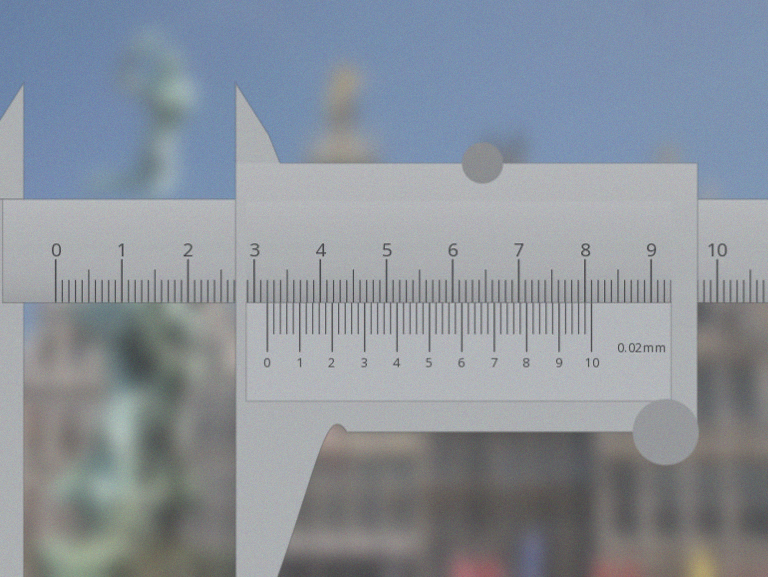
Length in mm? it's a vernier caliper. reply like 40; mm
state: 32.0; mm
